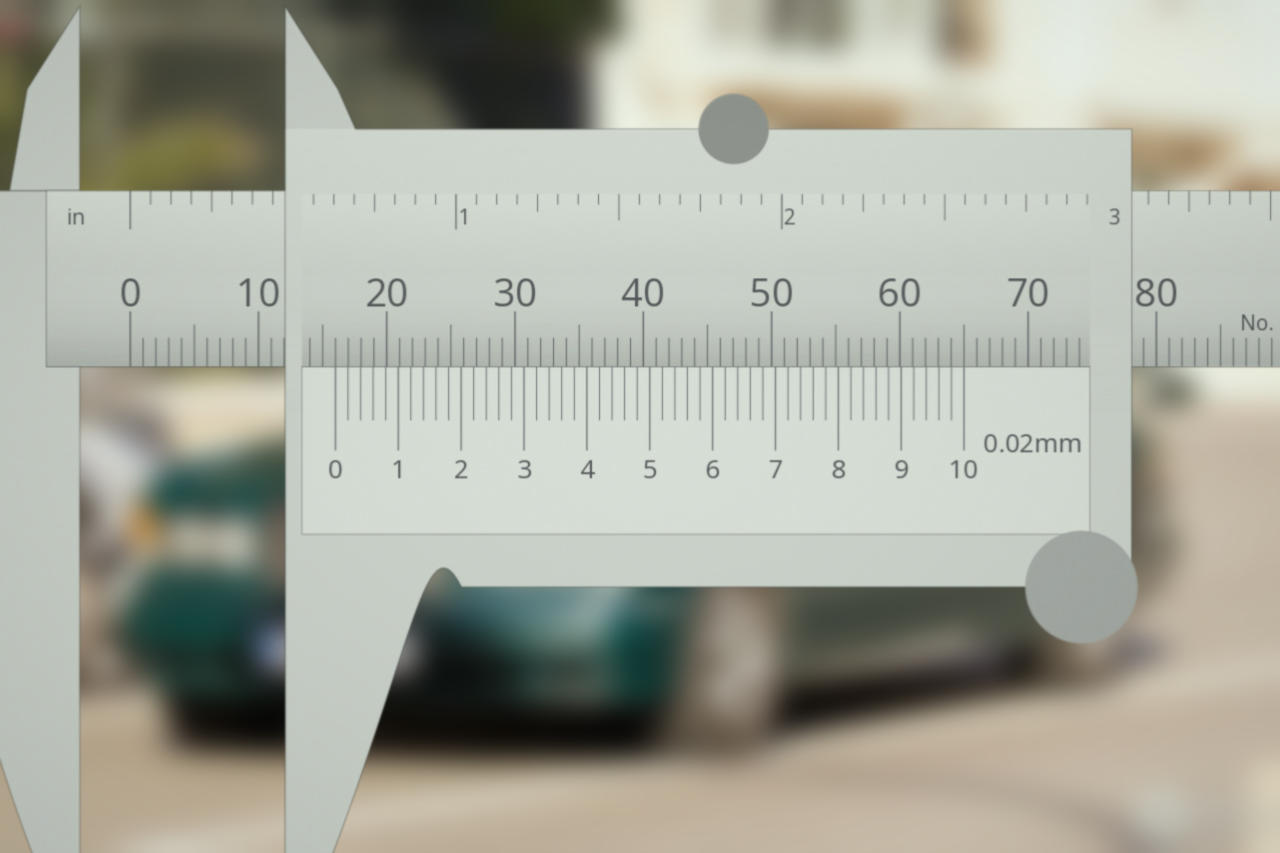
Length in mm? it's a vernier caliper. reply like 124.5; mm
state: 16.0; mm
